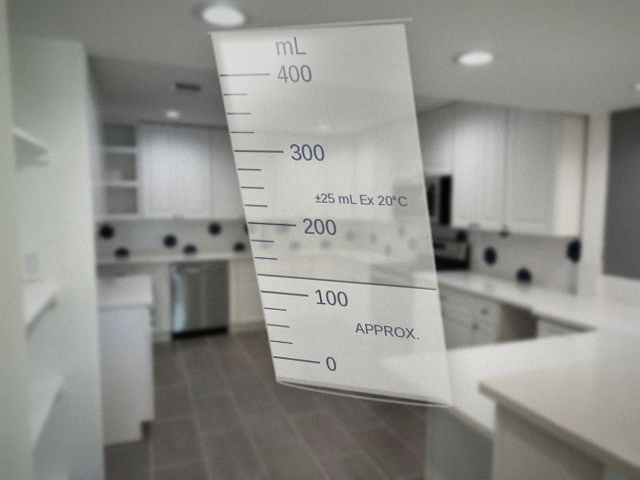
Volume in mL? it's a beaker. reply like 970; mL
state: 125; mL
